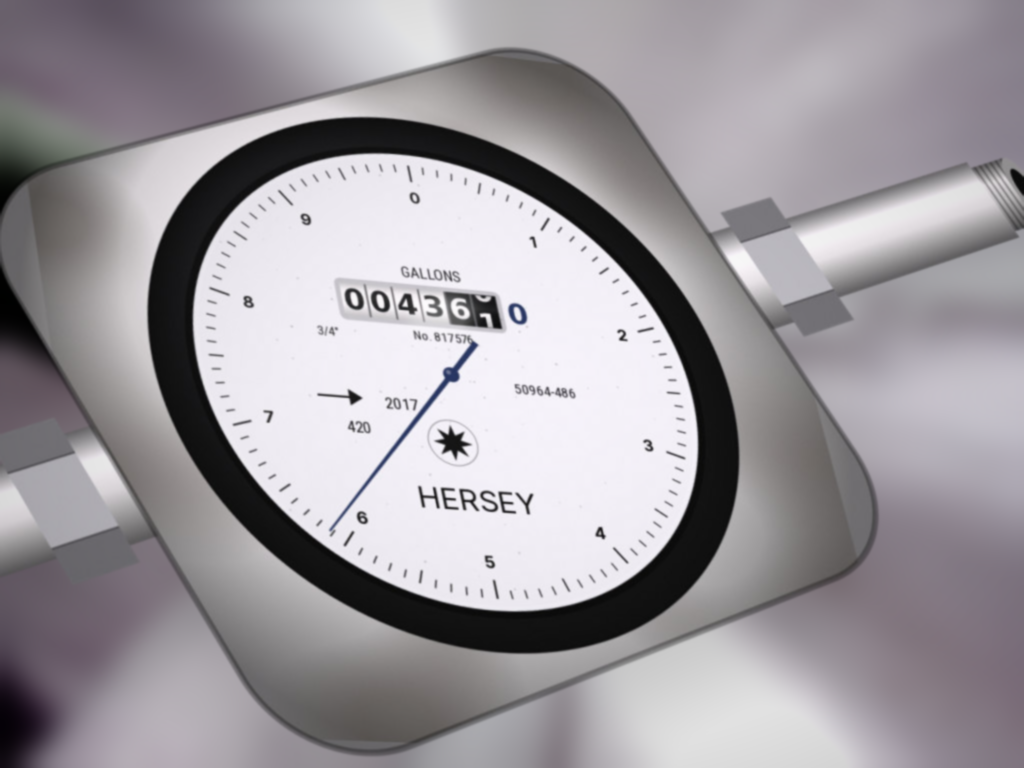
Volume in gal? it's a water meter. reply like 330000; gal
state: 43606.1; gal
